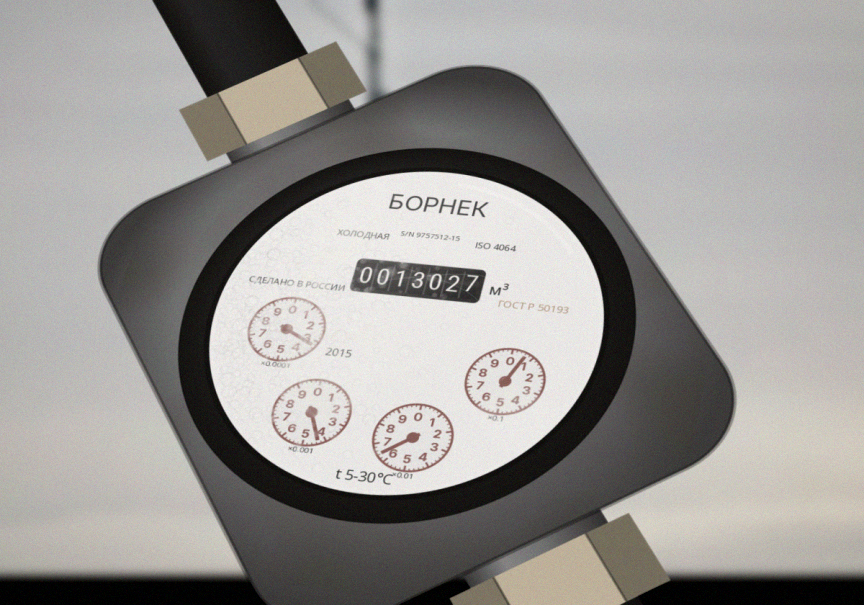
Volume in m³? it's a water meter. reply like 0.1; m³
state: 13027.0643; m³
